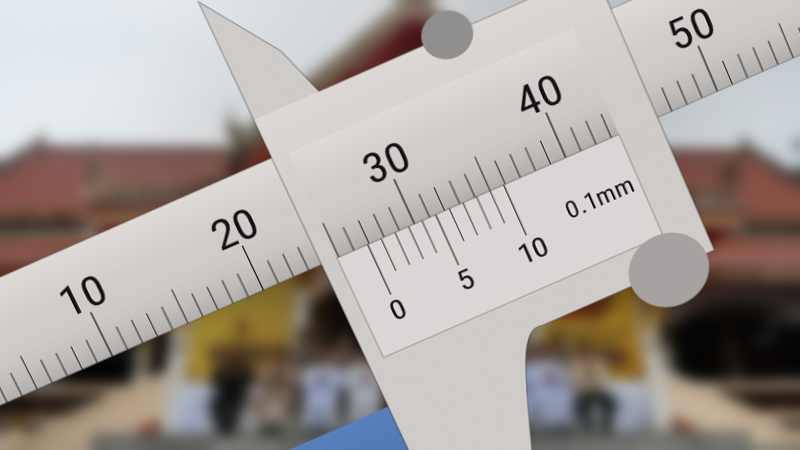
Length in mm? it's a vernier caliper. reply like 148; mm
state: 26.9; mm
